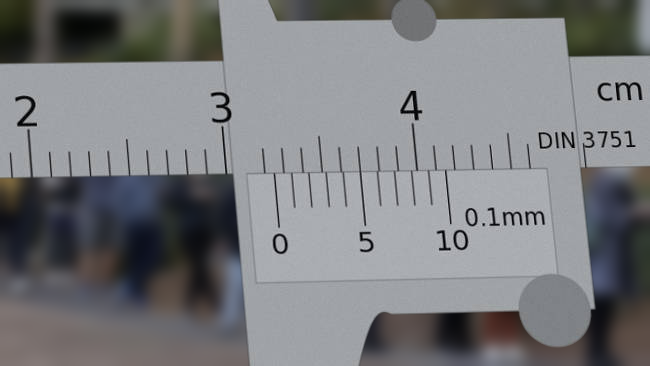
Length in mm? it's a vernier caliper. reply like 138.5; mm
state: 32.5; mm
